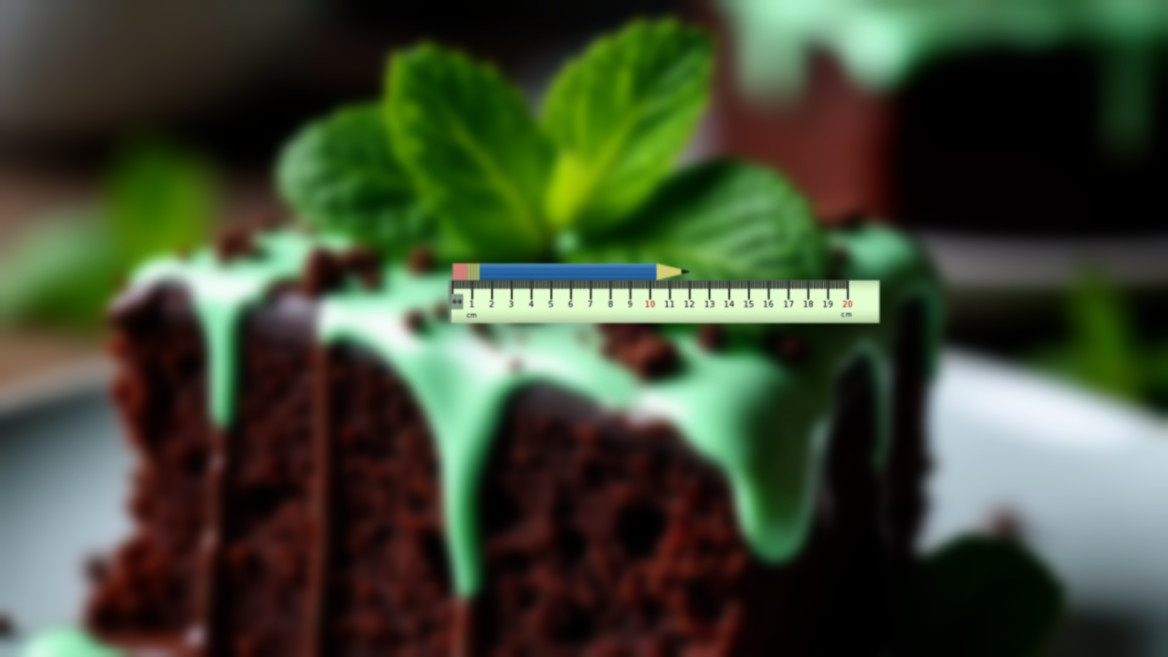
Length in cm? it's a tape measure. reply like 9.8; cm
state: 12; cm
